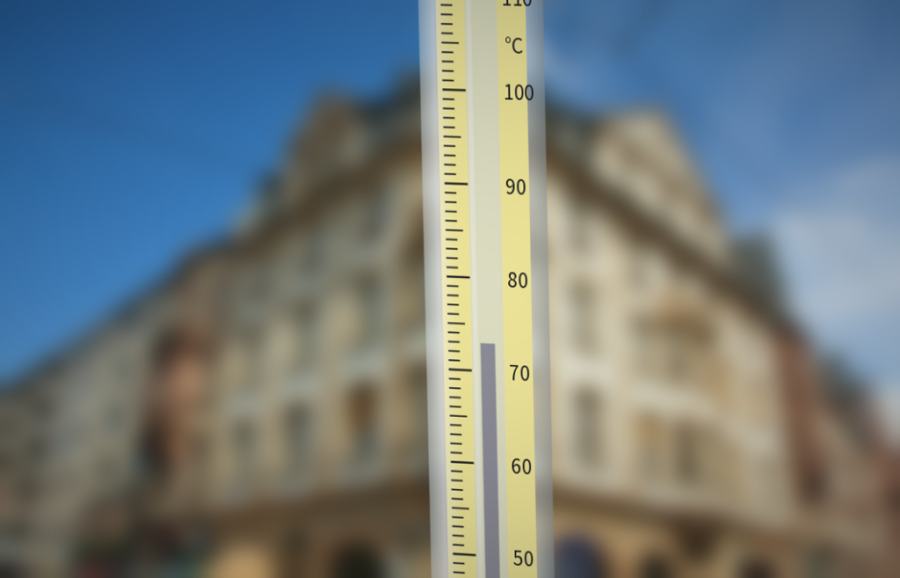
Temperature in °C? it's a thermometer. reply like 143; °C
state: 73; °C
